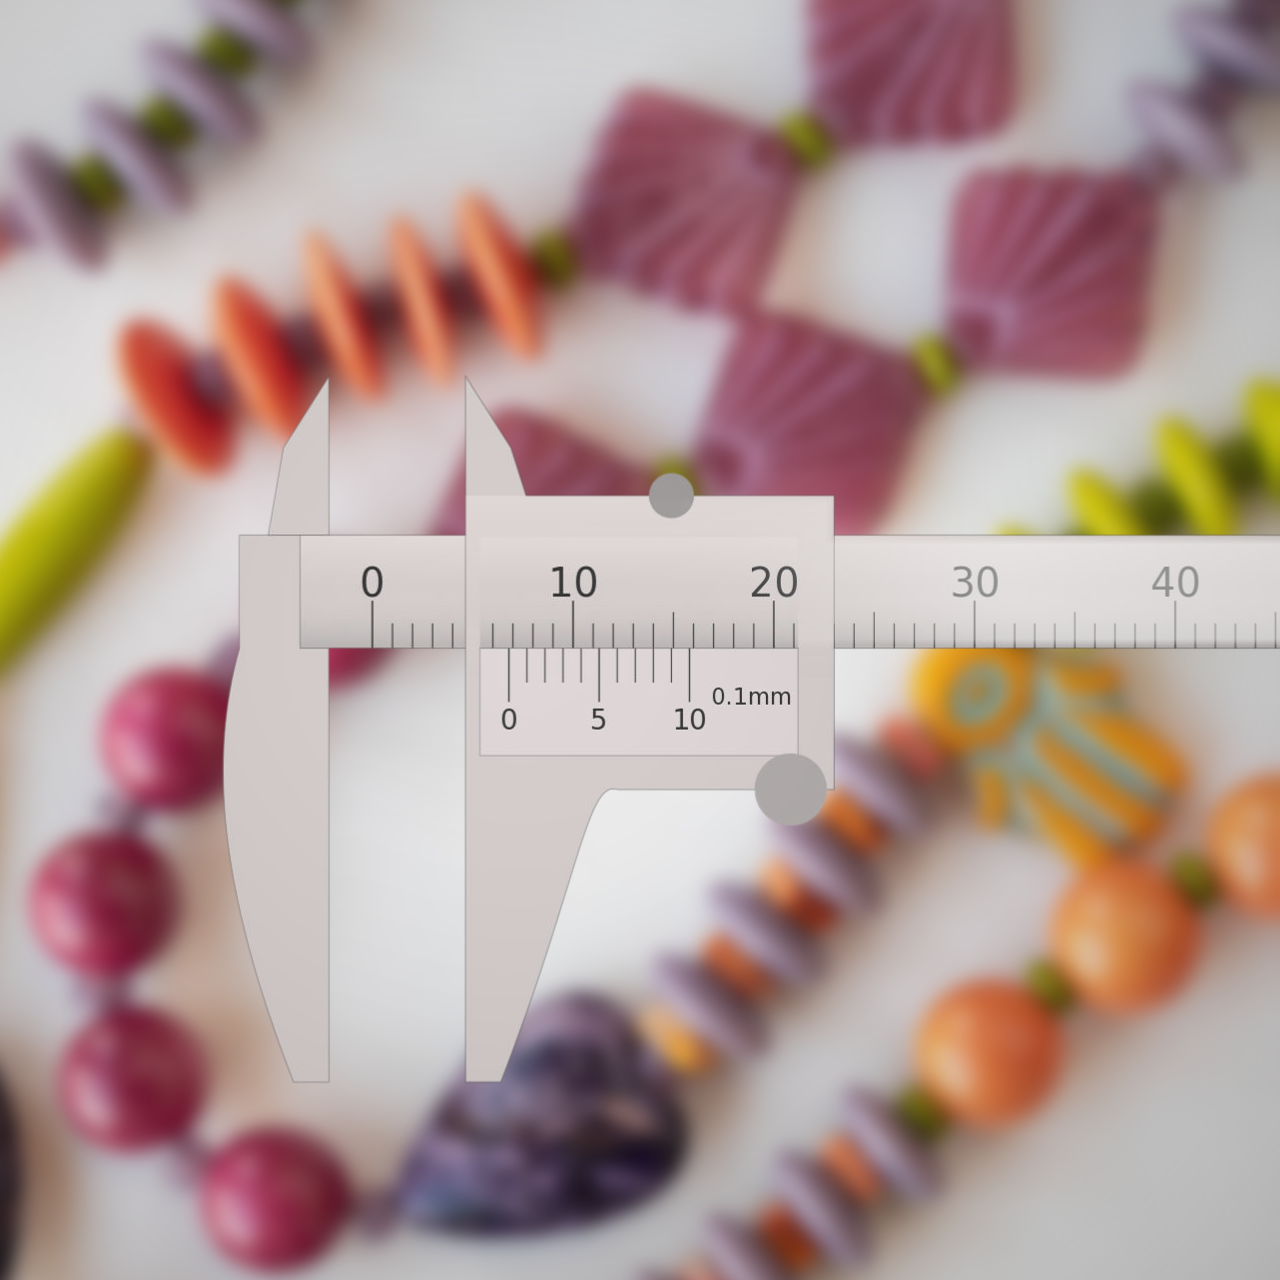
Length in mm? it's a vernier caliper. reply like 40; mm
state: 6.8; mm
